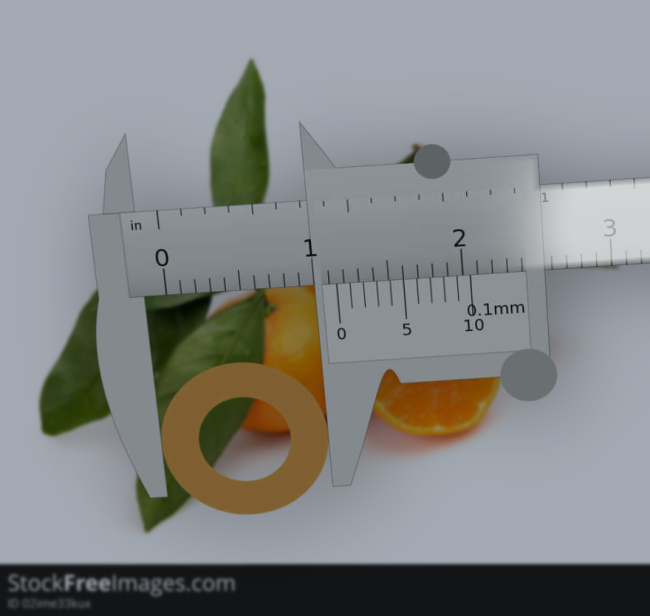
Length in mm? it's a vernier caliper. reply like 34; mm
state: 11.5; mm
